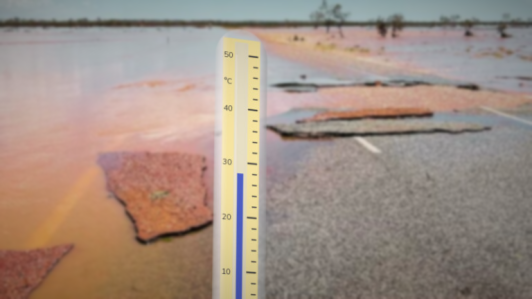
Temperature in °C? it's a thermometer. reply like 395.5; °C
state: 28; °C
